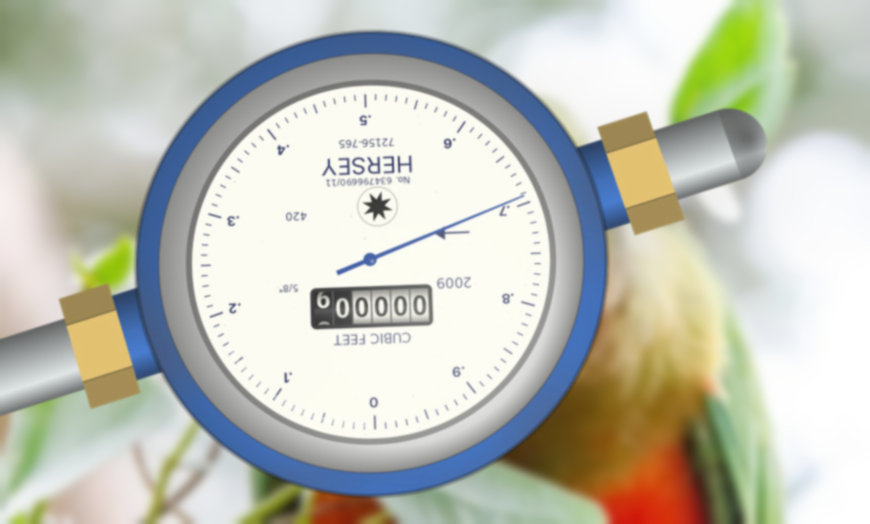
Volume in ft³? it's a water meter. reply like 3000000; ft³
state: 8.69; ft³
